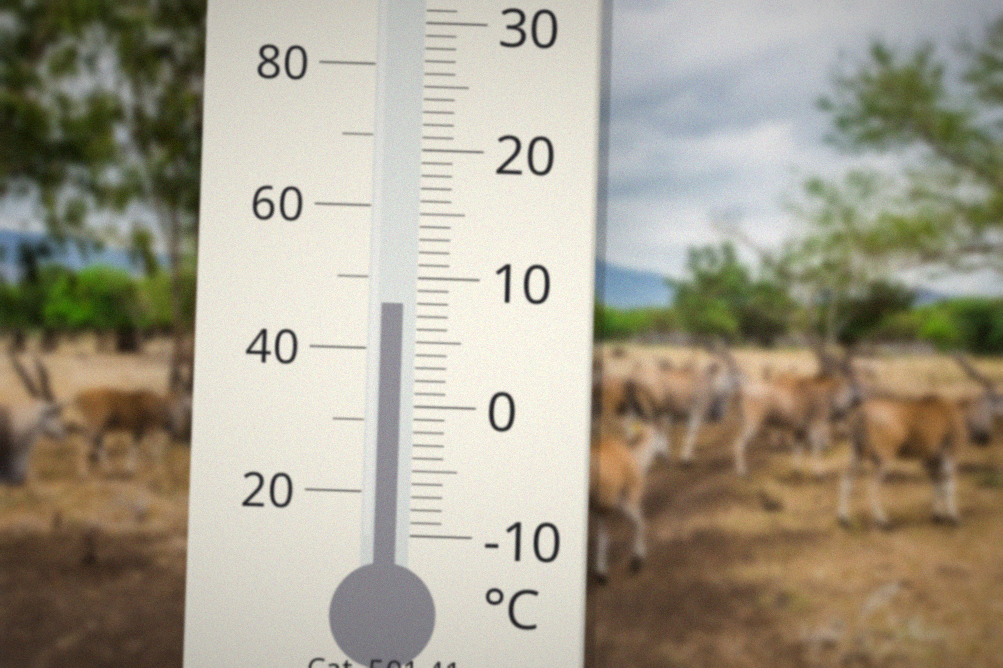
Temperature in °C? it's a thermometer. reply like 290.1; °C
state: 8; °C
